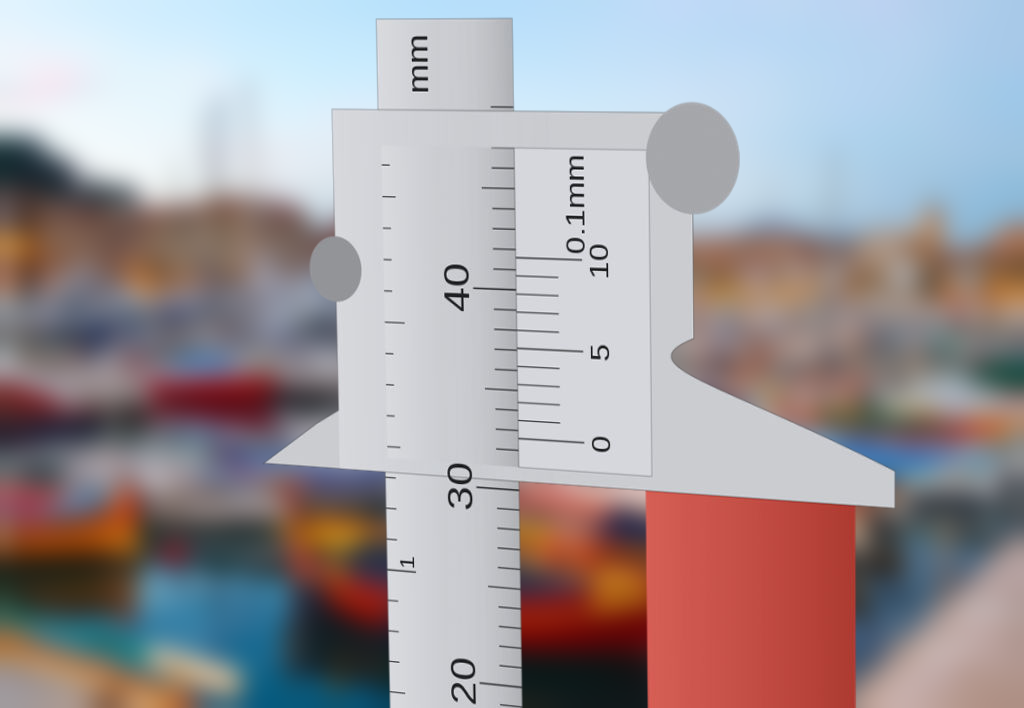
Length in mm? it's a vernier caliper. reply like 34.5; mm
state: 32.6; mm
